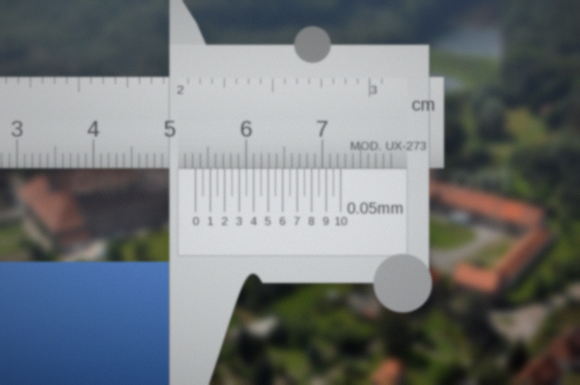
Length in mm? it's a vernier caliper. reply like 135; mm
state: 53.4; mm
